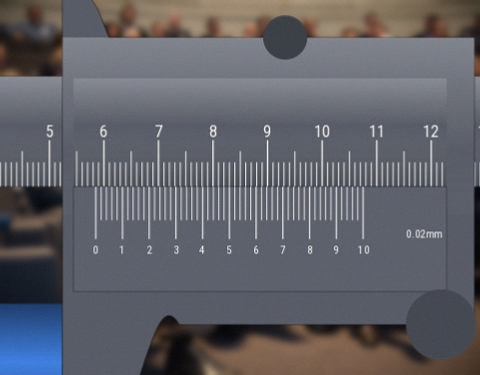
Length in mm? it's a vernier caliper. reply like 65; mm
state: 58.5; mm
